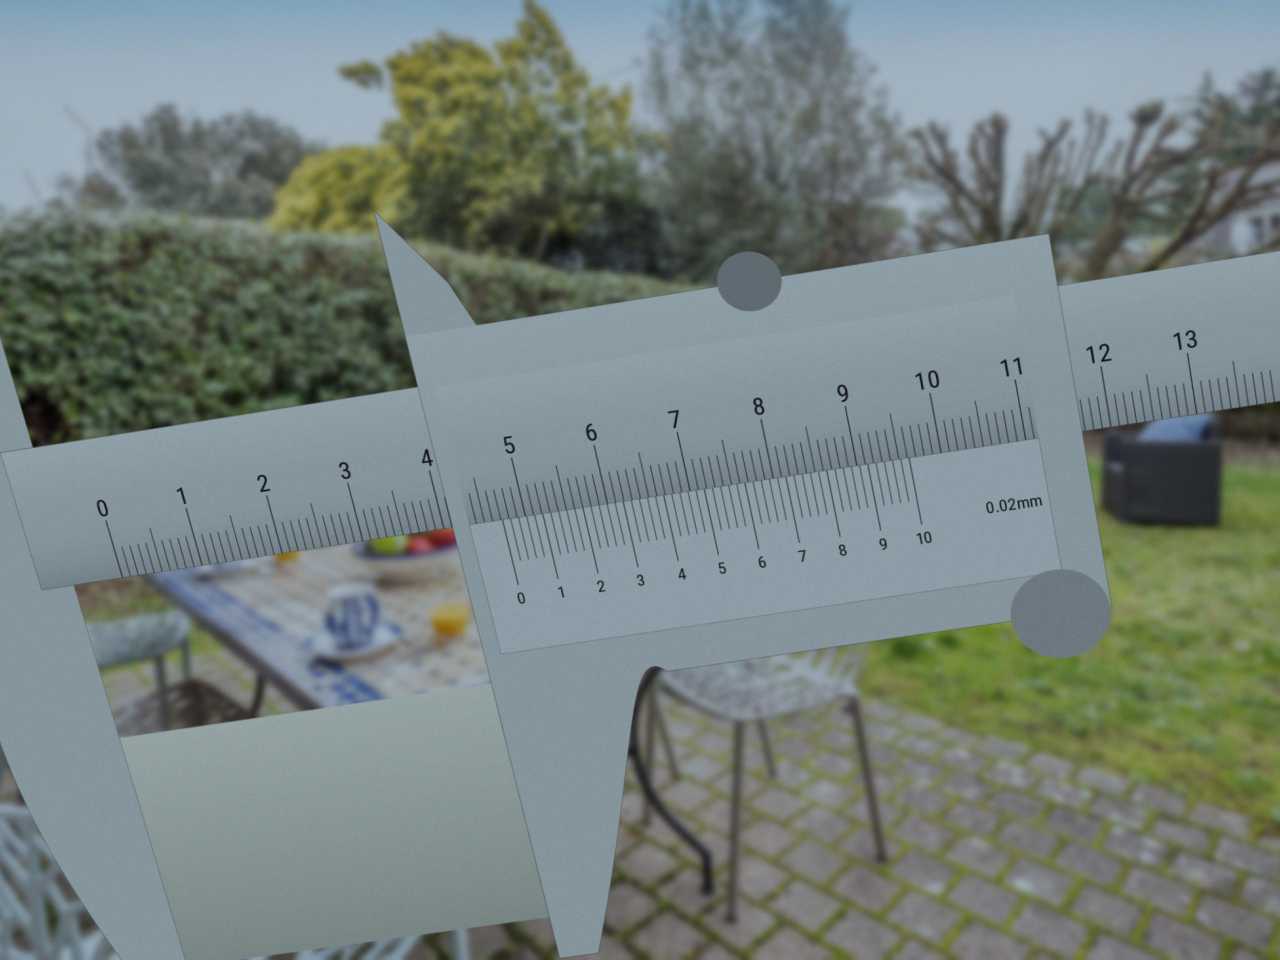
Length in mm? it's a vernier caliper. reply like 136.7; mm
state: 47.2; mm
